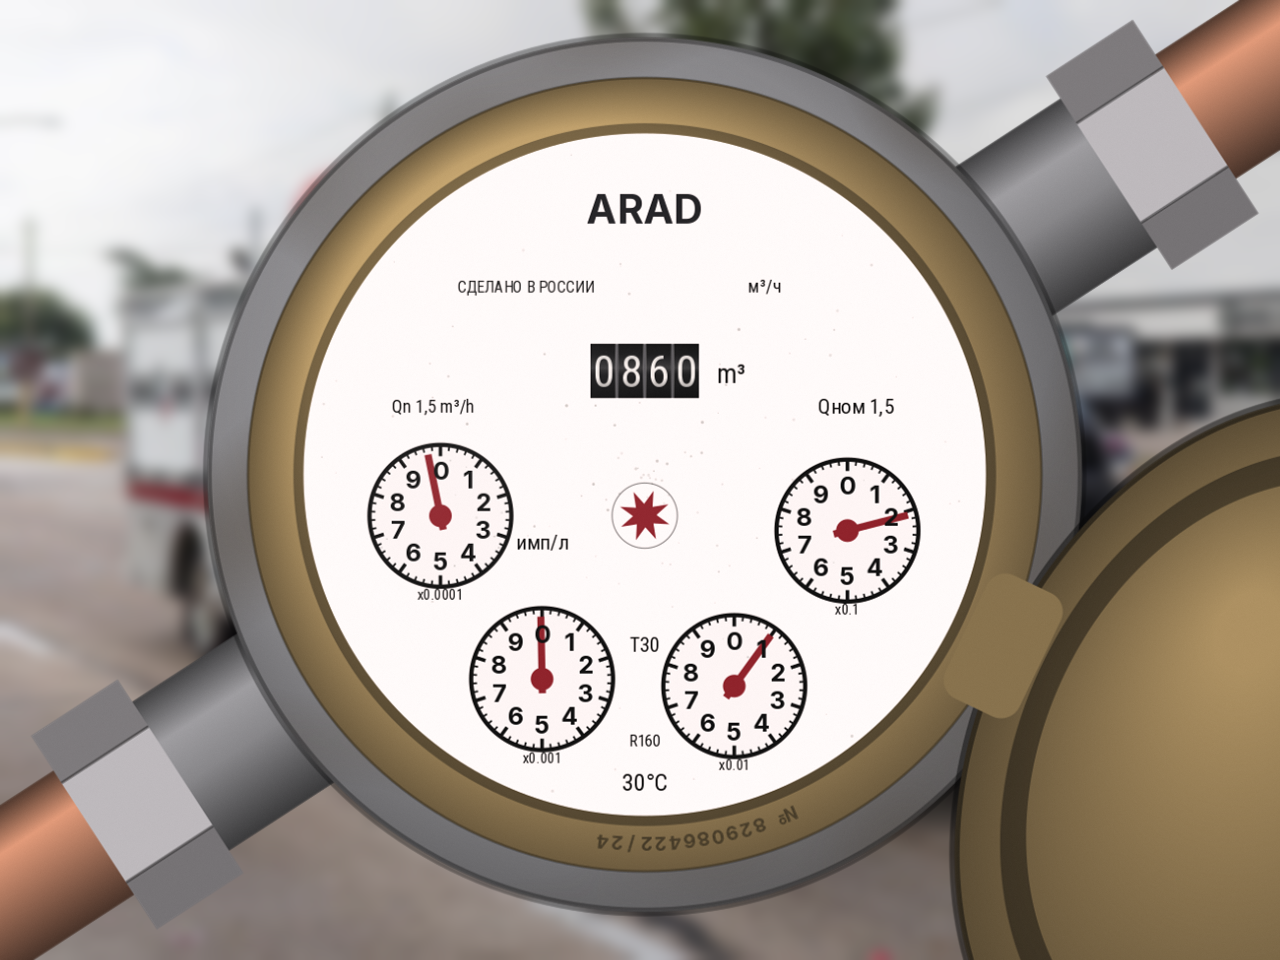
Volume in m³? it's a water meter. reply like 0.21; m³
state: 860.2099; m³
